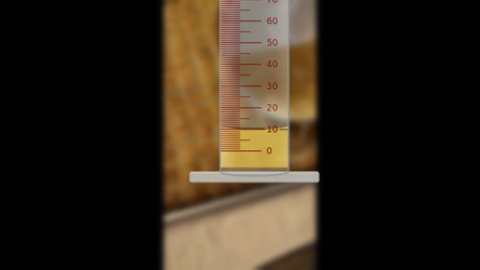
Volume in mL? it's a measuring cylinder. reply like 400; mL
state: 10; mL
